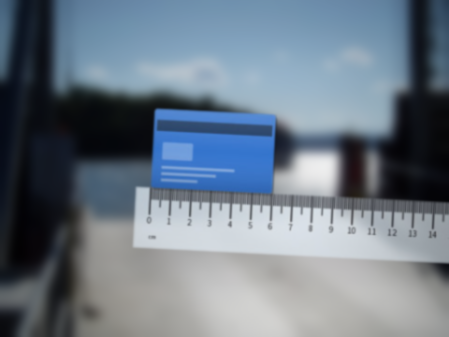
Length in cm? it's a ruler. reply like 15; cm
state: 6; cm
